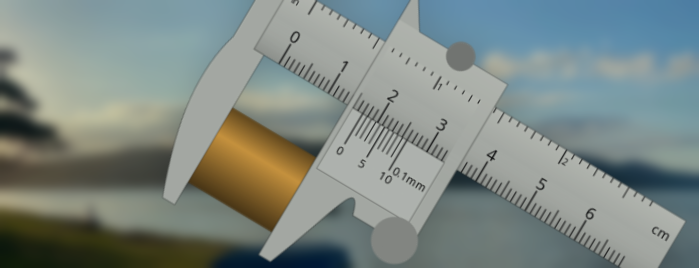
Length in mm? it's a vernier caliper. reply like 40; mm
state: 17.0; mm
